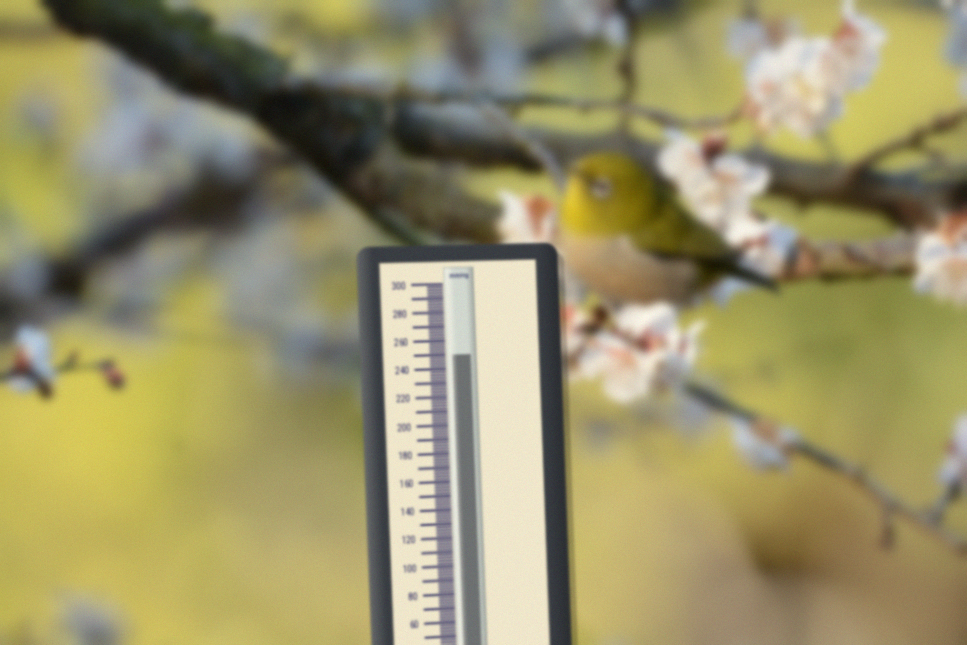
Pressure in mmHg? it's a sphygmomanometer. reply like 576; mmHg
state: 250; mmHg
